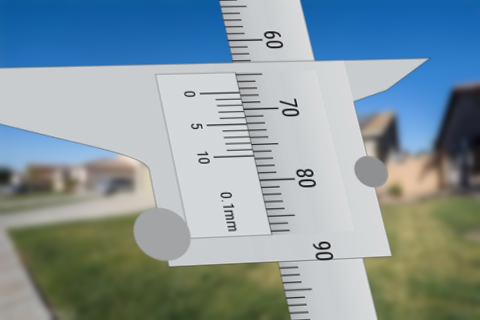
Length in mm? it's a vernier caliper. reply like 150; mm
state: 67.6; mm
